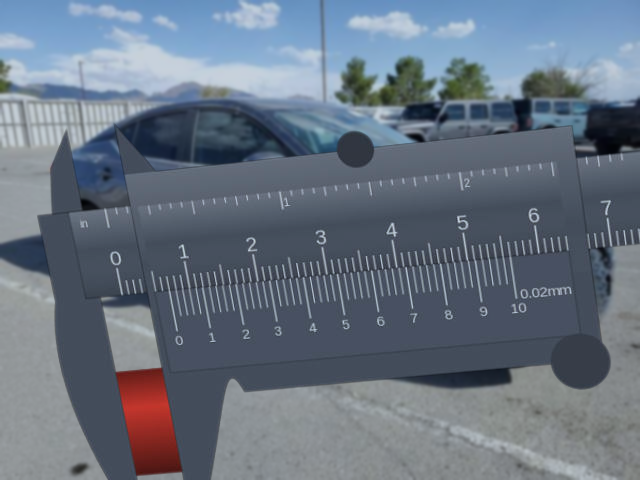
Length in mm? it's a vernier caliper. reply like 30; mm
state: 7.0; mm
